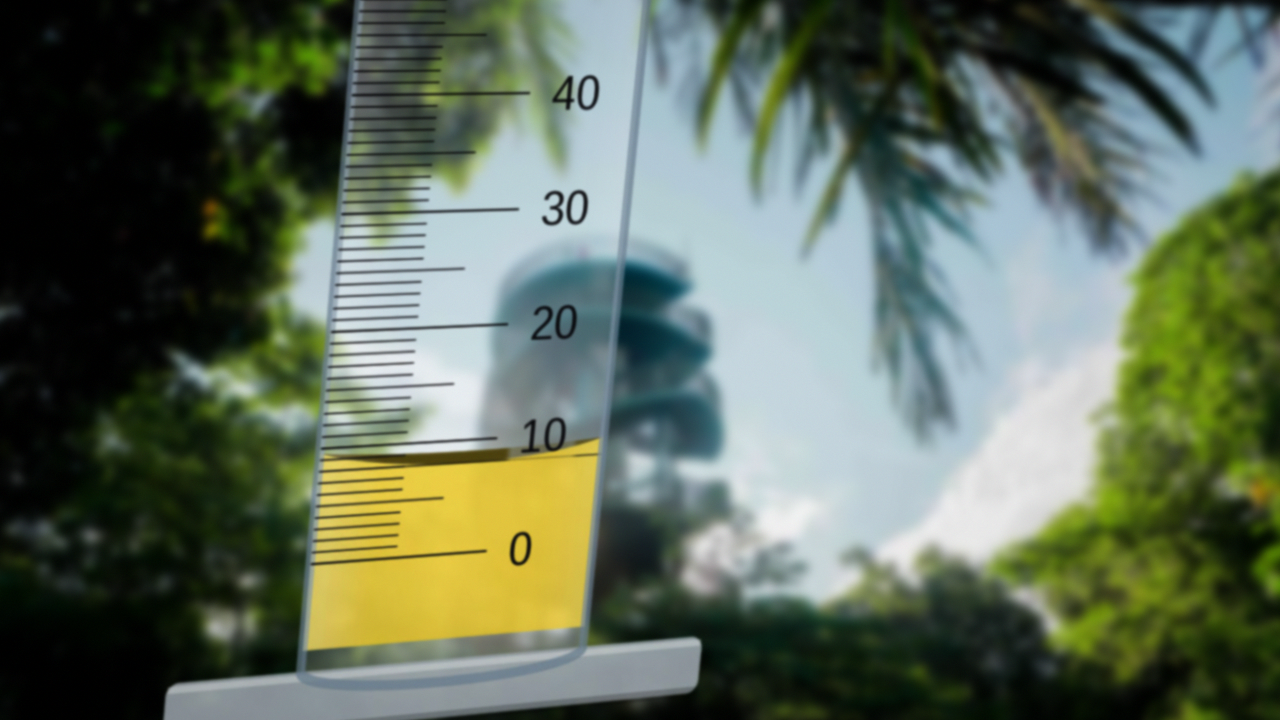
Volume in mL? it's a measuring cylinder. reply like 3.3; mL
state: 8; mL
